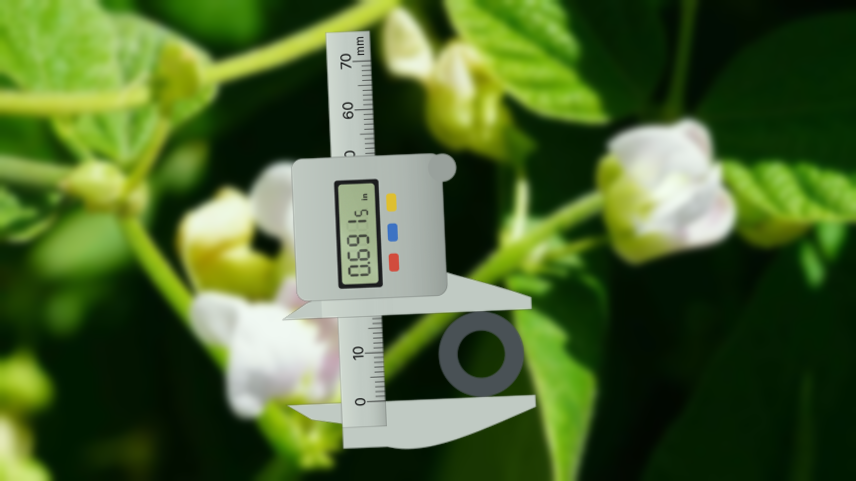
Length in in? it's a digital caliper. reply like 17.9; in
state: 0.6915; in
